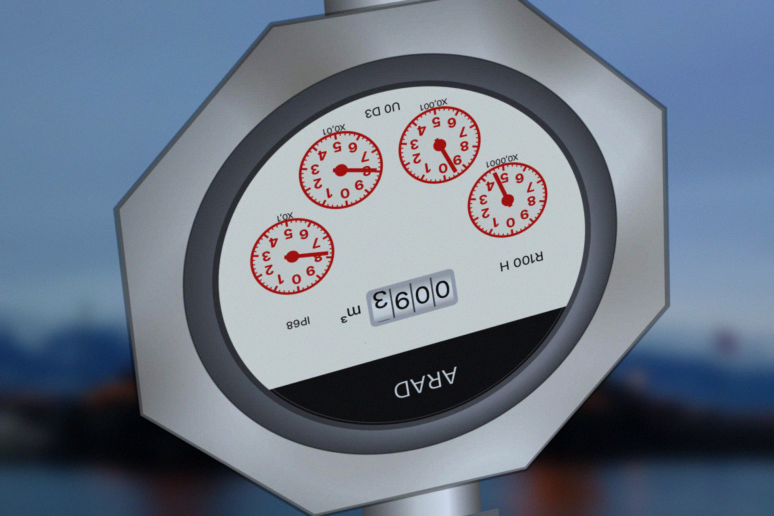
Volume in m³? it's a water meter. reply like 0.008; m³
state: 92.7794; m³
